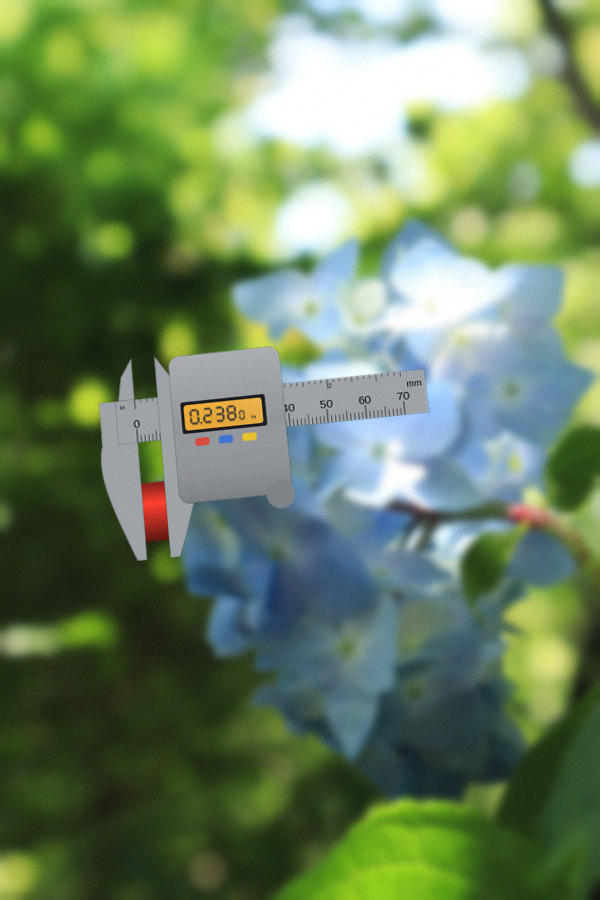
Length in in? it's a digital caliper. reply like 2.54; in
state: 0.2380; in
